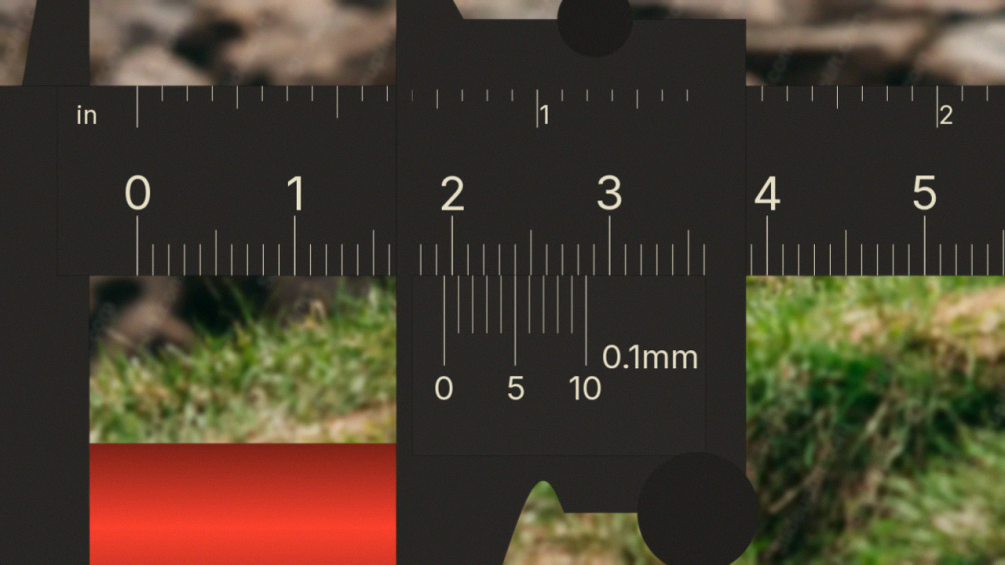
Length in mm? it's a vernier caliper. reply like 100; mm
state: 19.5; mm
